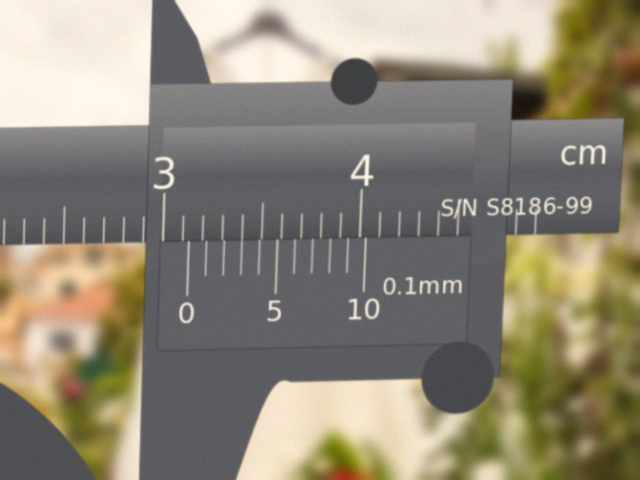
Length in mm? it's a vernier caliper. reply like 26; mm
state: 31.3; mm
